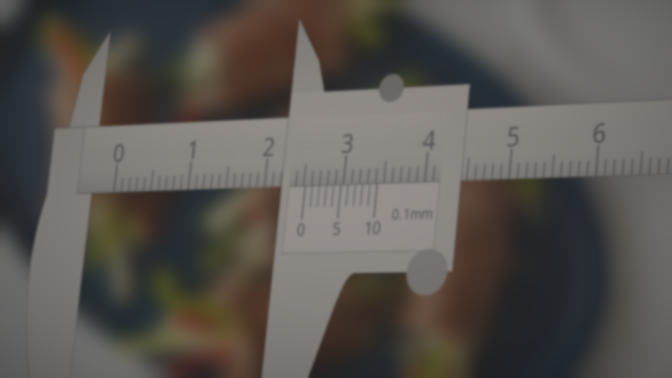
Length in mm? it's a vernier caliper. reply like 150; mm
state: 25.2; mm
